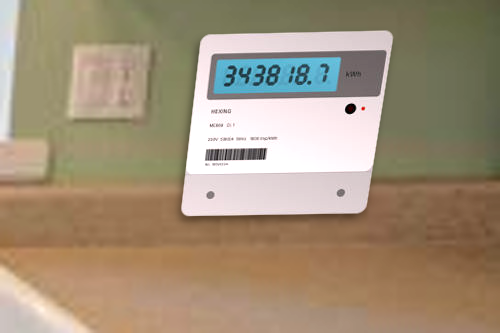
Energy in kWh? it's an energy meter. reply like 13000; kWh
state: 343818.7; kWh
